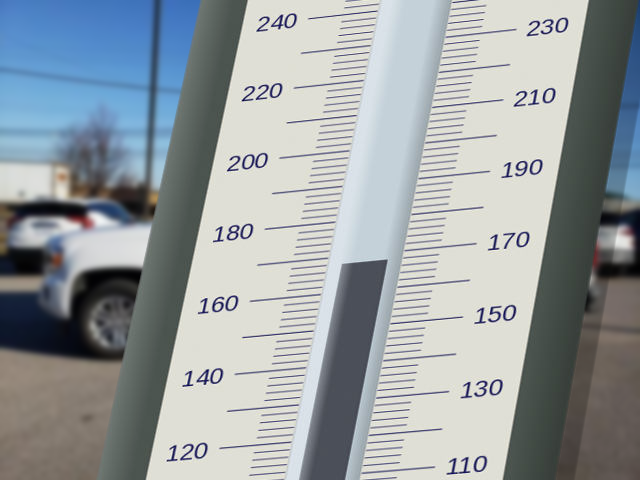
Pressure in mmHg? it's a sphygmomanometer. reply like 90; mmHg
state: 168; mmHg
